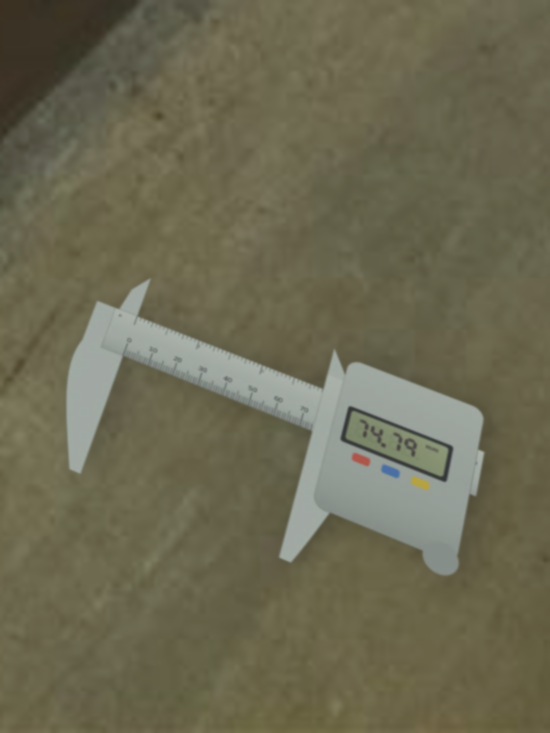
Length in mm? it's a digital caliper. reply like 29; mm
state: 74.79; mm
